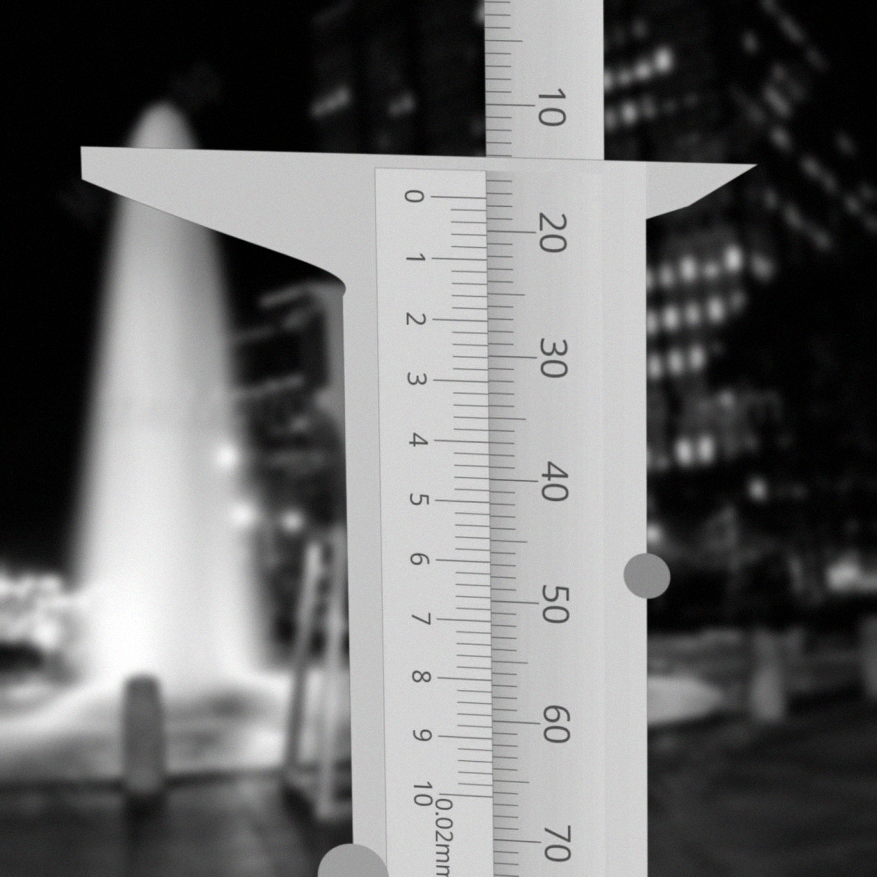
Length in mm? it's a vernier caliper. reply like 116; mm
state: 17.4; mm
